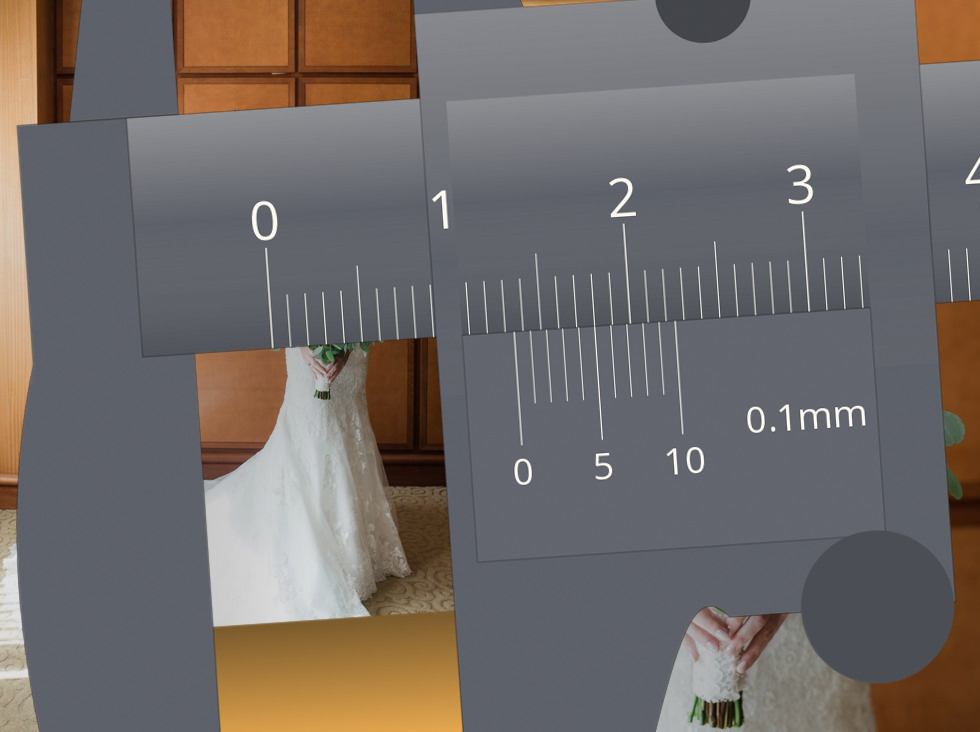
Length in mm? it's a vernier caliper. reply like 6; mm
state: 13.5; mm
